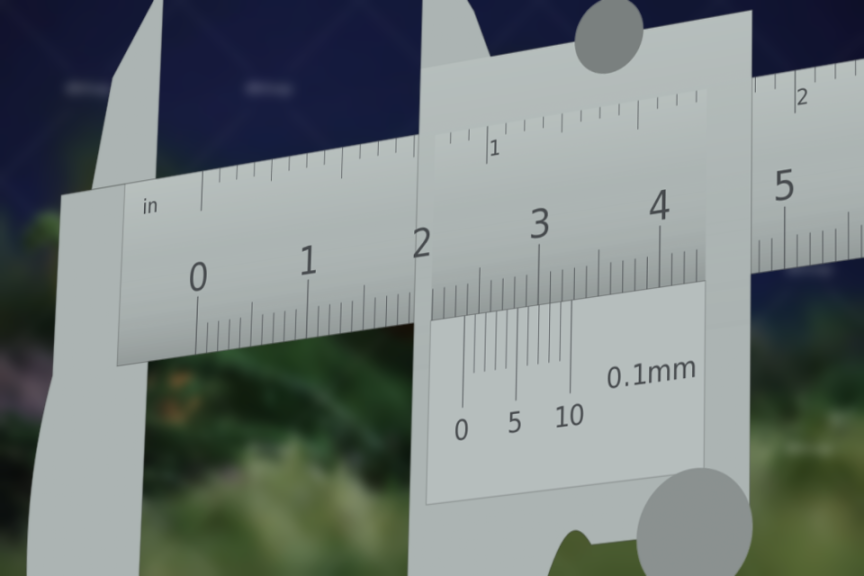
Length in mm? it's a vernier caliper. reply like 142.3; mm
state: 23.8; mm
